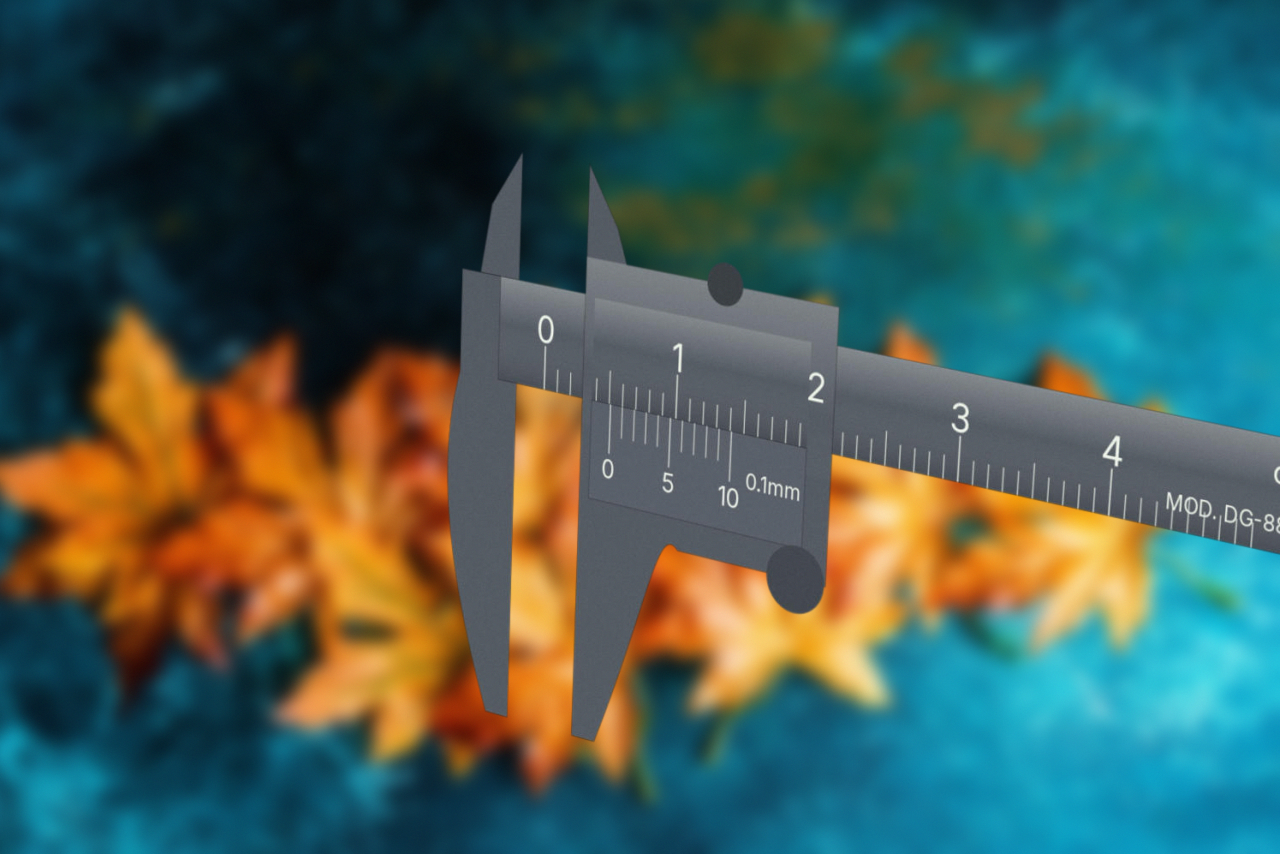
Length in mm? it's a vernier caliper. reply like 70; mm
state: 5.1; mm
